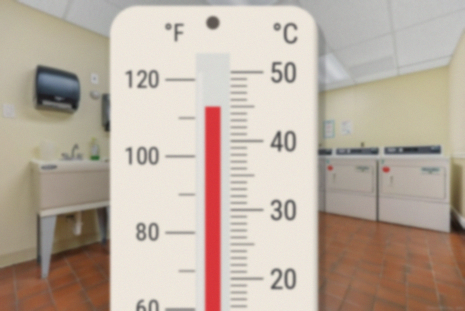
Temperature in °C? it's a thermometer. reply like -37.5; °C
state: 45; °C
